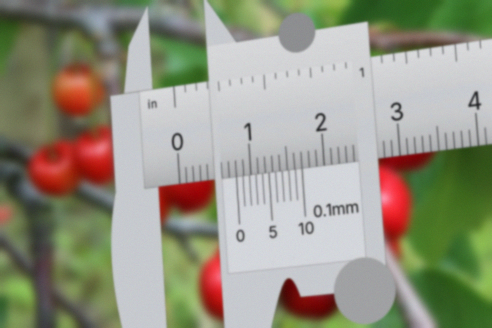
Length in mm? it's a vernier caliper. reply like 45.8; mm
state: 8.0; mm
